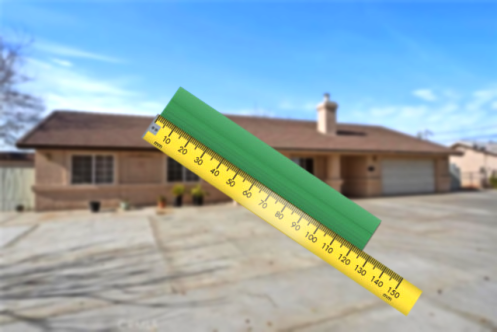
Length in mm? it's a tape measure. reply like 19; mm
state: 125; mm
